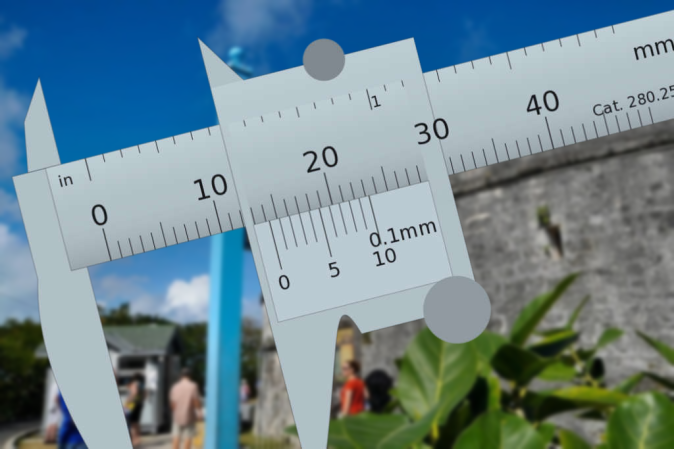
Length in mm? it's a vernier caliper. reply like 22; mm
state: 14.3; mm
